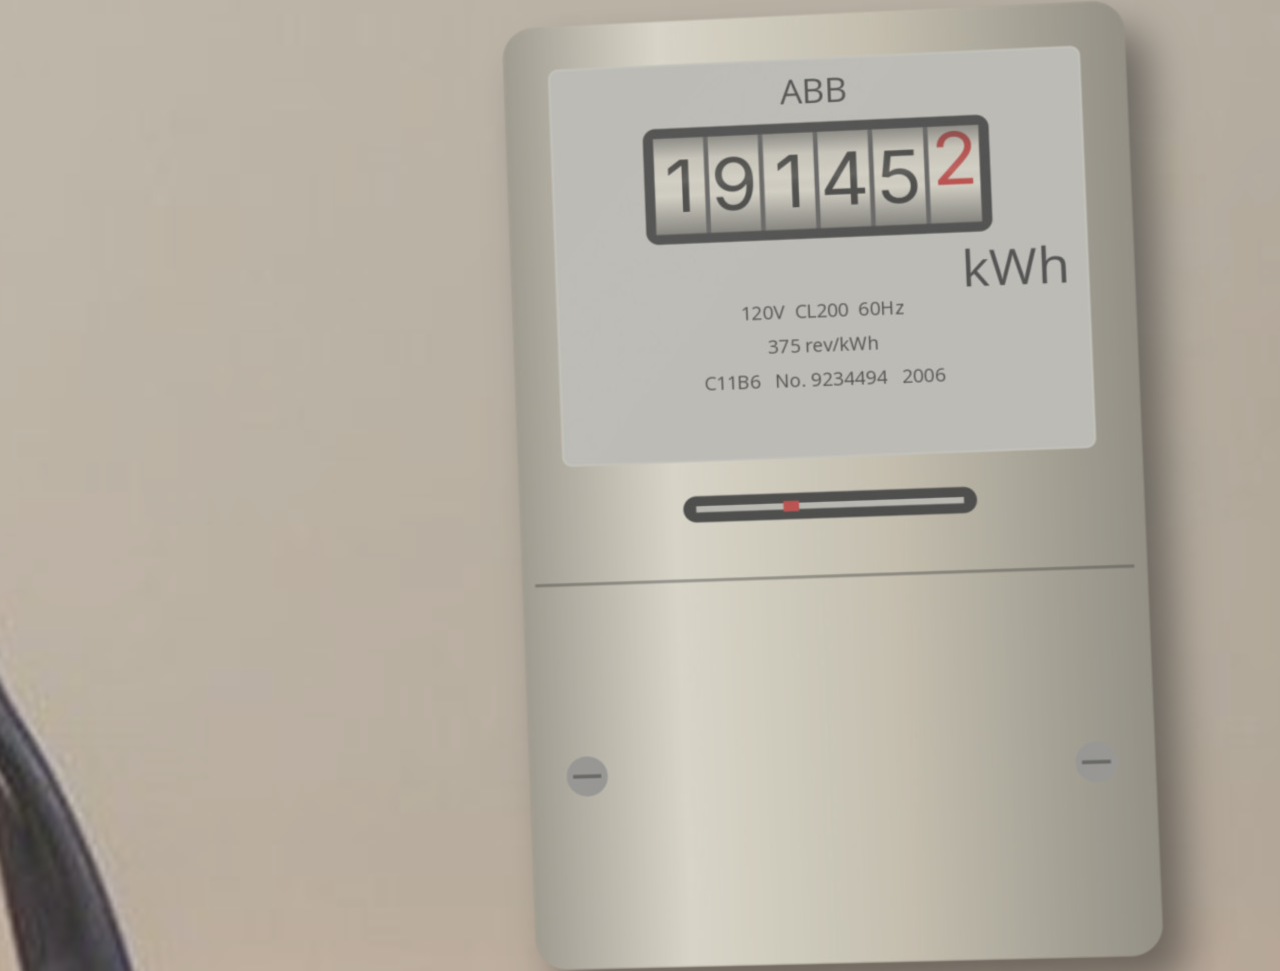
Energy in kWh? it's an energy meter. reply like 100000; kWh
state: 19145.2; kWh
